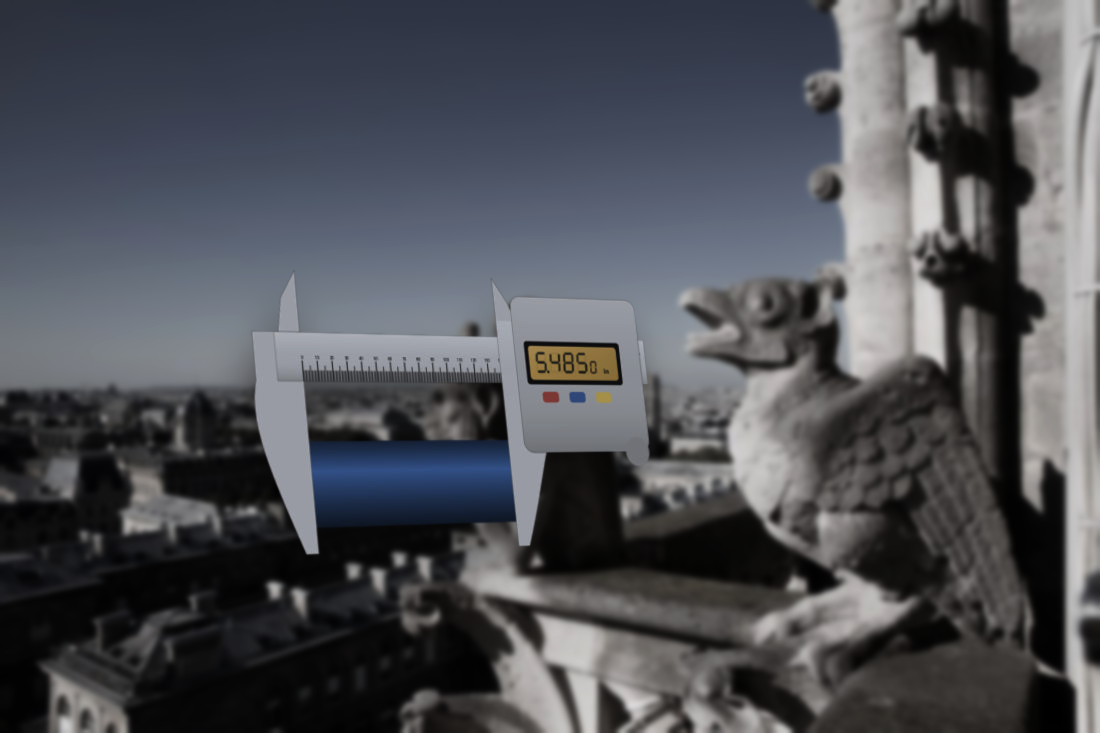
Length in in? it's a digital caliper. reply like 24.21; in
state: 5.4850; in
